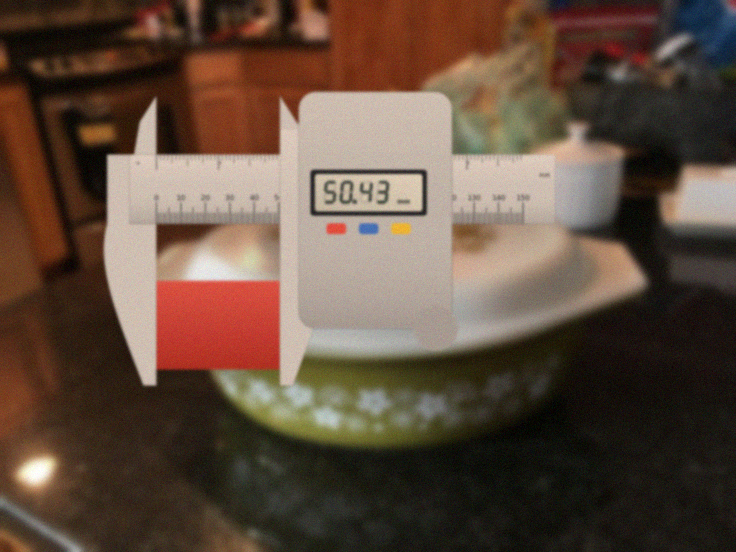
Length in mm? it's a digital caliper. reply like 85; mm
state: 50.43; mm
